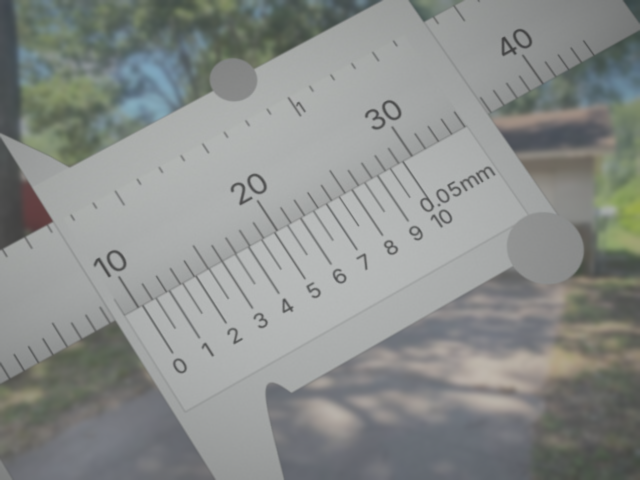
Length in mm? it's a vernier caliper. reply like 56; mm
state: 10.3; mm
